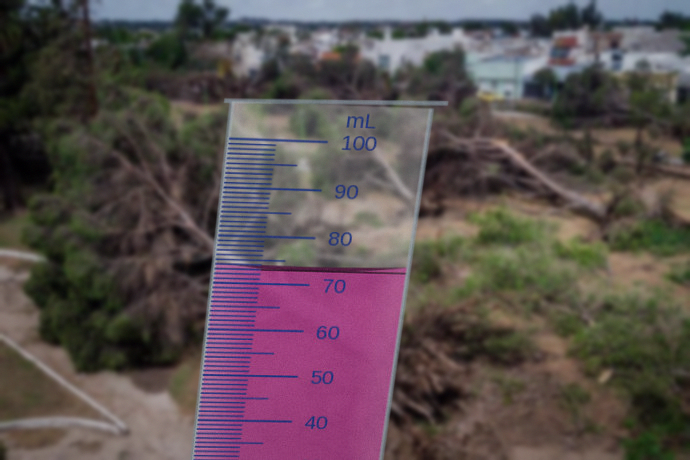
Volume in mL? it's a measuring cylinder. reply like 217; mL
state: 73; mL
